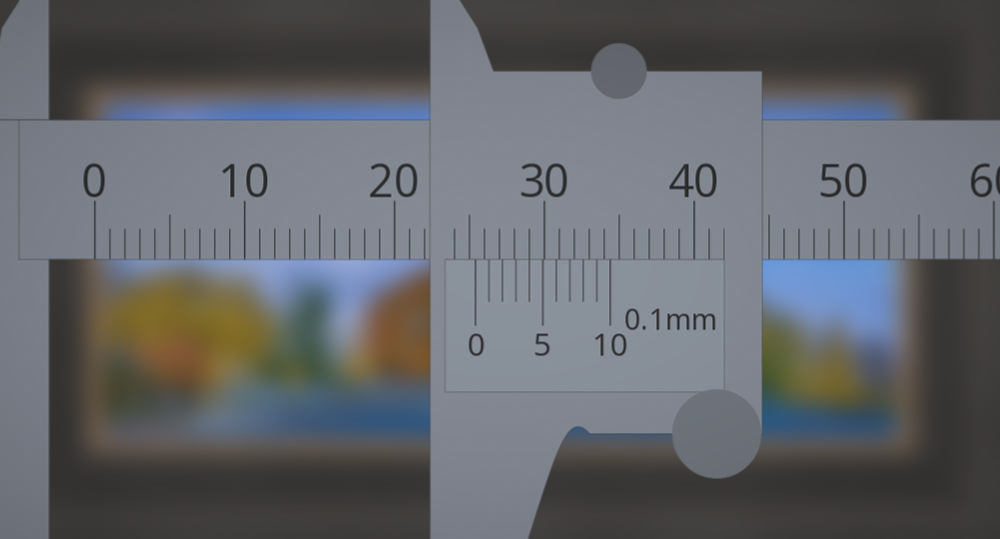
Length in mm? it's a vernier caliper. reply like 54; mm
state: 25.4; mm
